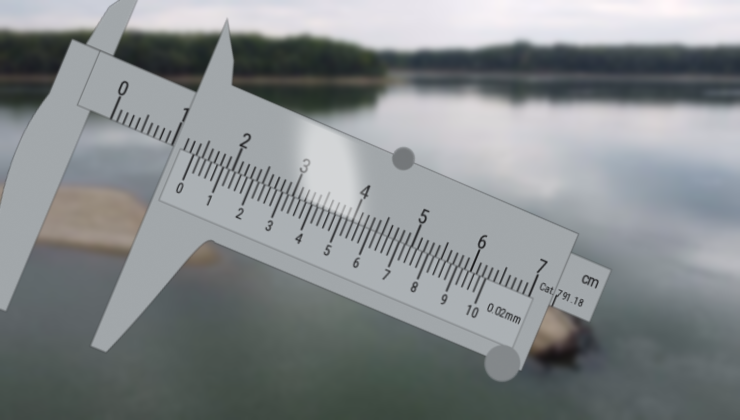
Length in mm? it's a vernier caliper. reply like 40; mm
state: 13.6; mm
